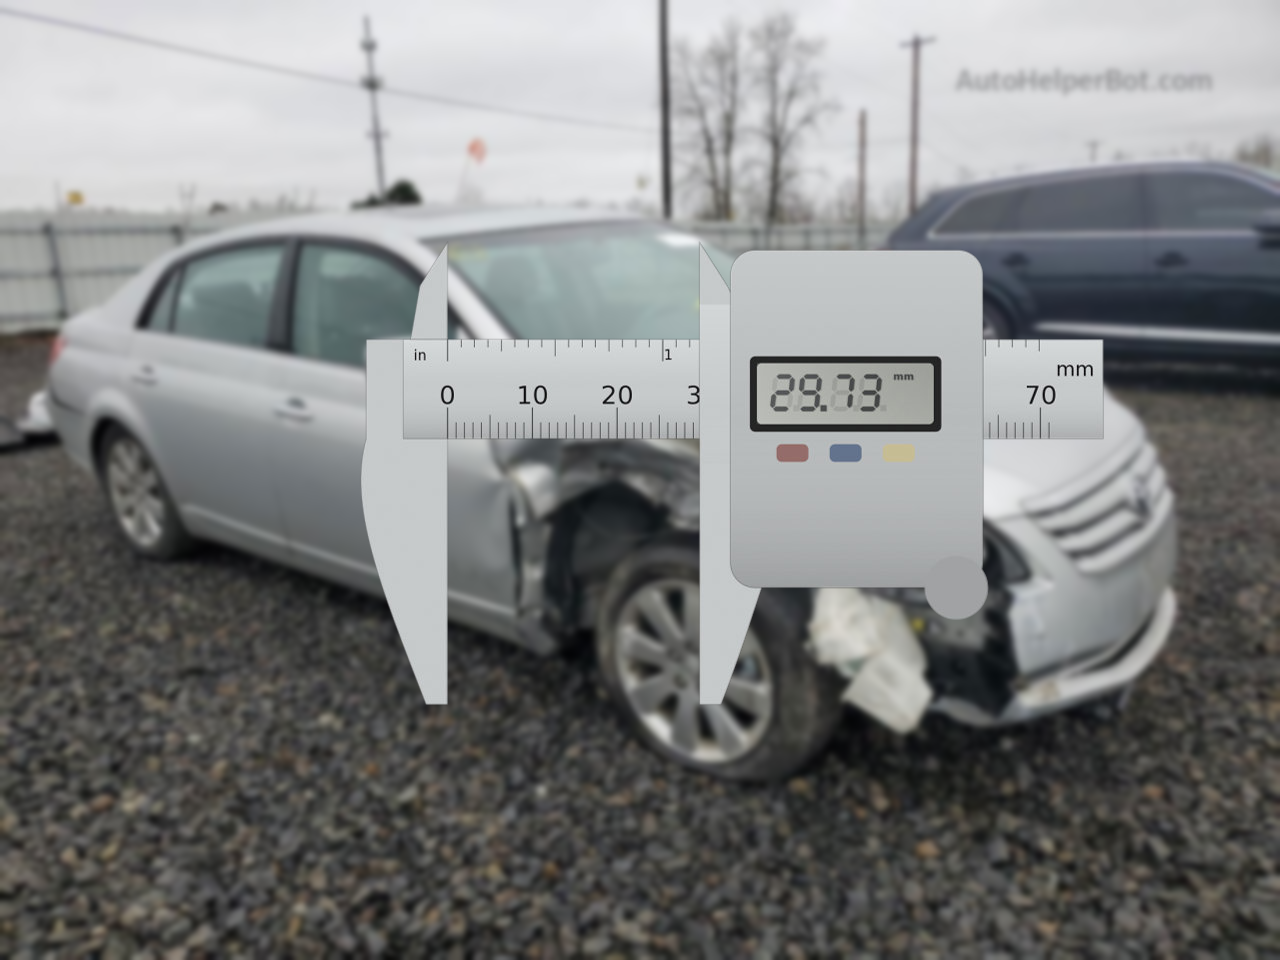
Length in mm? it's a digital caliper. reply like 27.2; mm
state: 29.73; mm
